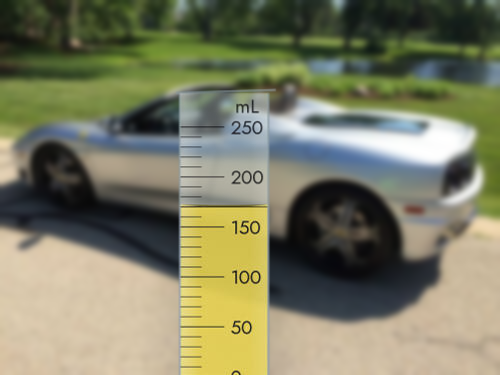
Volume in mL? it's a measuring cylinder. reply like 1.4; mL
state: 170; mL
